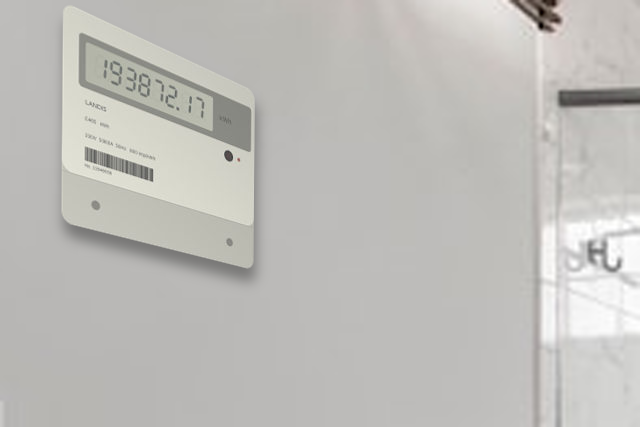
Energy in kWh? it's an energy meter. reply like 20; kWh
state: 193872.17; kWh
